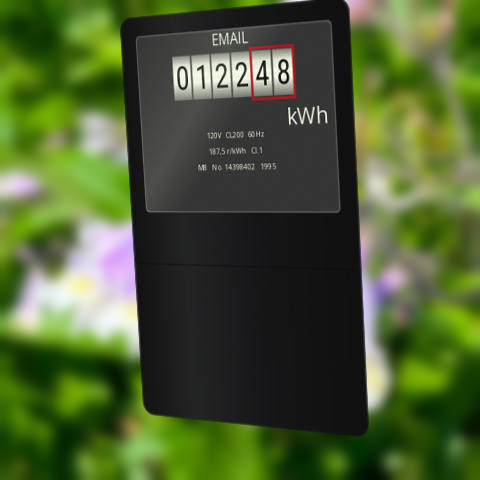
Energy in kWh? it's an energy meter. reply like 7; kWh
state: 122.48; kWh
